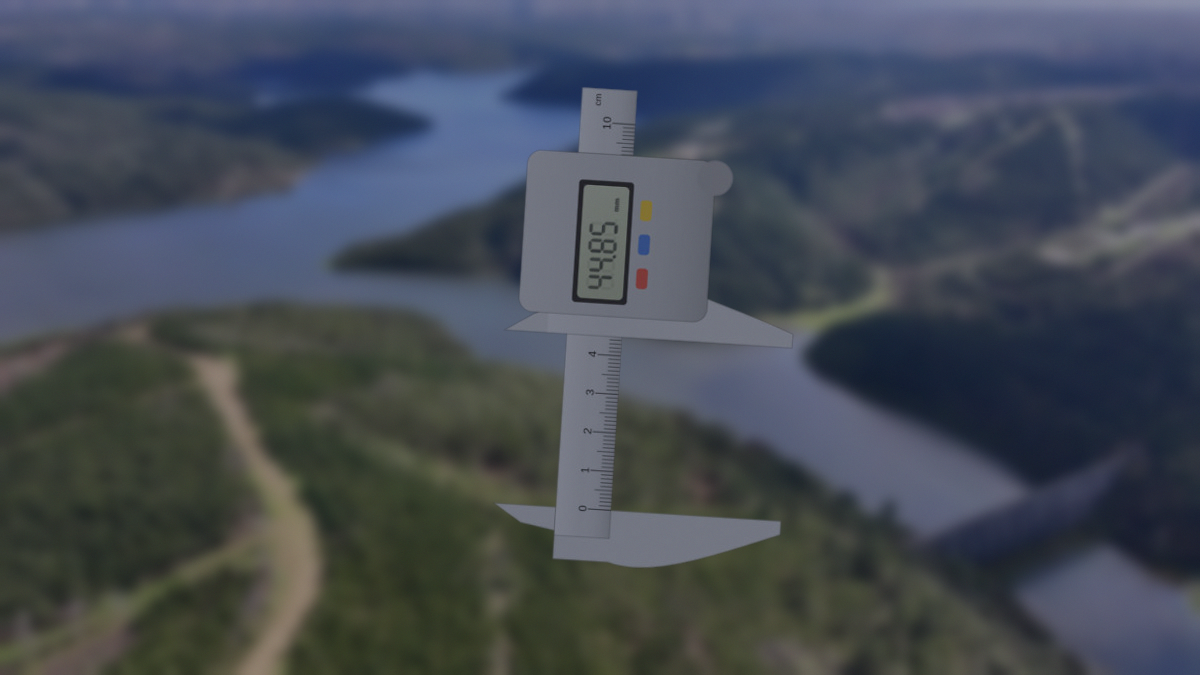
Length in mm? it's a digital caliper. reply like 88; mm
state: 44.85; mm
